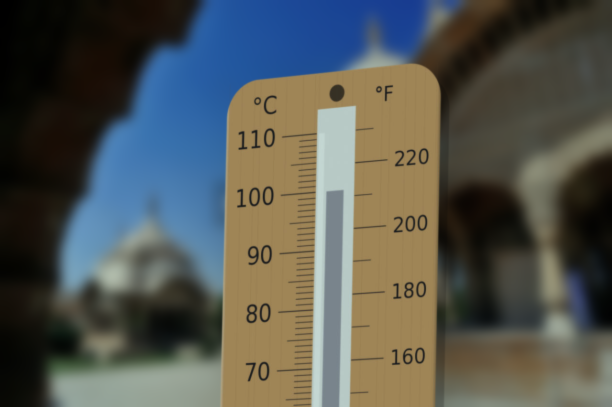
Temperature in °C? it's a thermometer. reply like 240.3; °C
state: 100; °C
